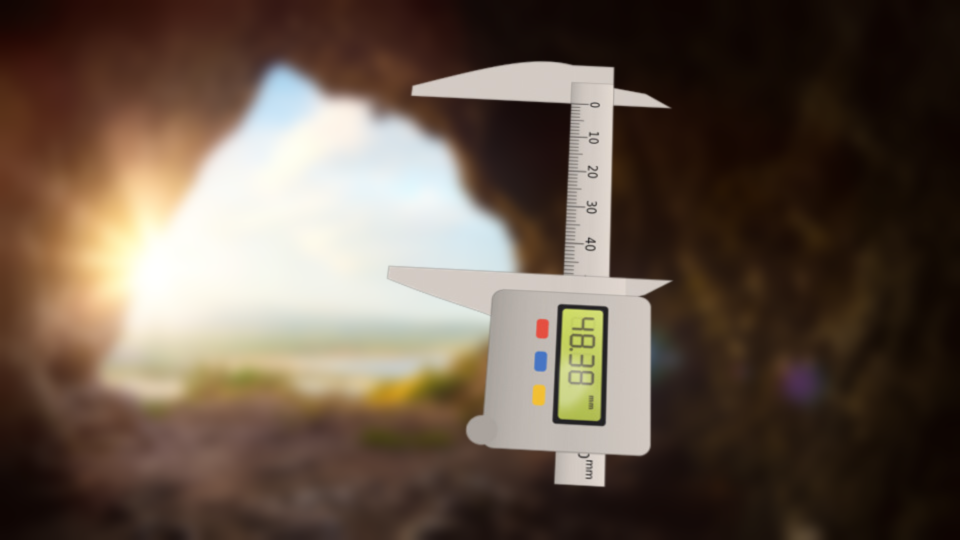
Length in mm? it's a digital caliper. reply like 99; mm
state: 48.38; mm
